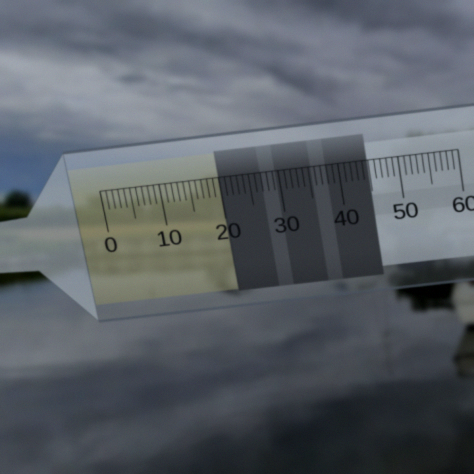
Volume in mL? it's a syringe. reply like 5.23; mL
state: 20; mL
